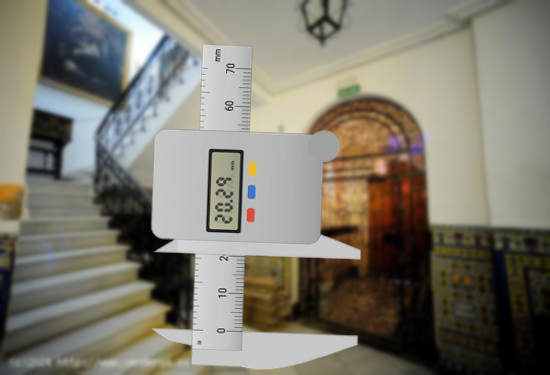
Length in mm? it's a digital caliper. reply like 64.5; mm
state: 20.29; mm
